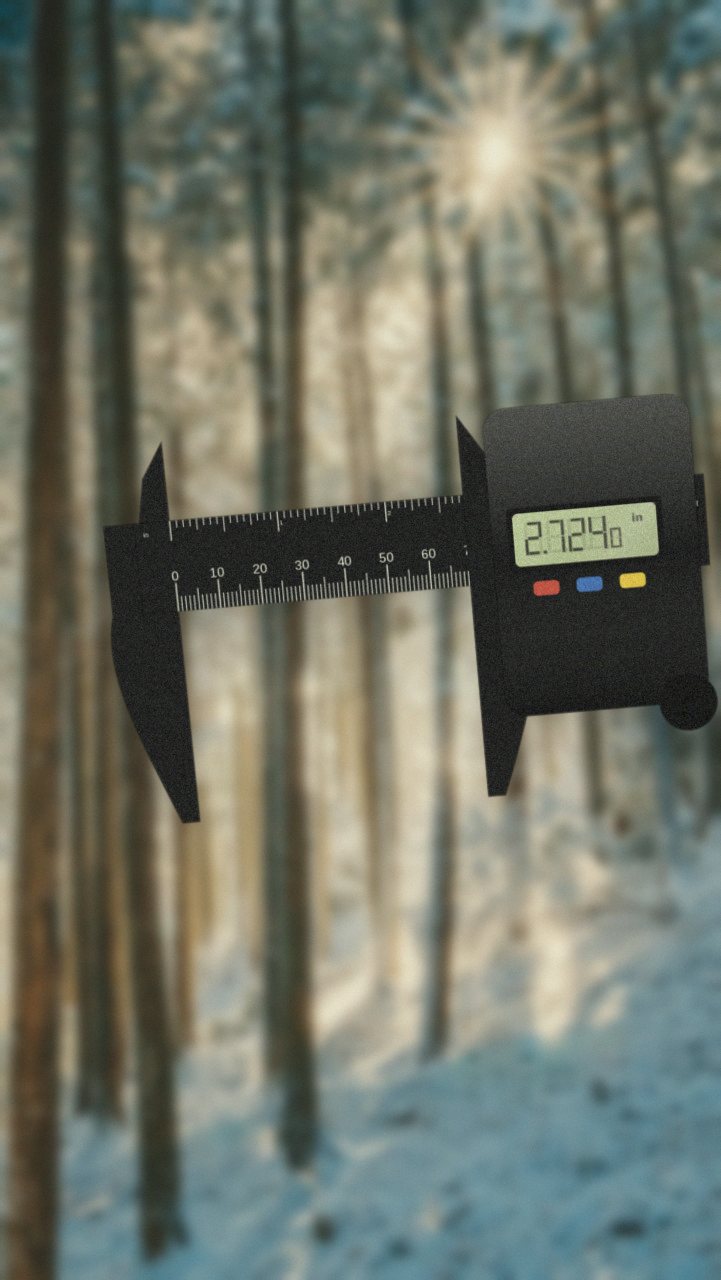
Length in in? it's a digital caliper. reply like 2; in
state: 2.7240; in
